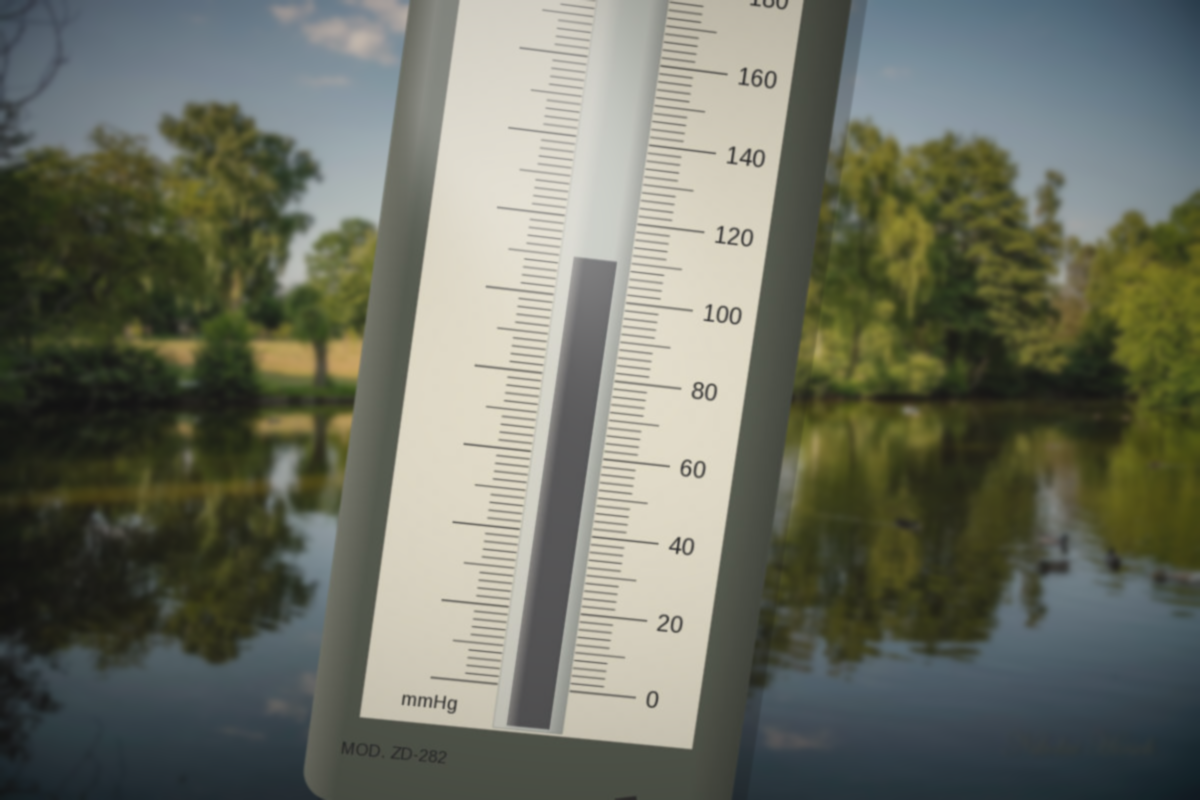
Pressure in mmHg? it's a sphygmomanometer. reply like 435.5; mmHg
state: 110; mmHg
